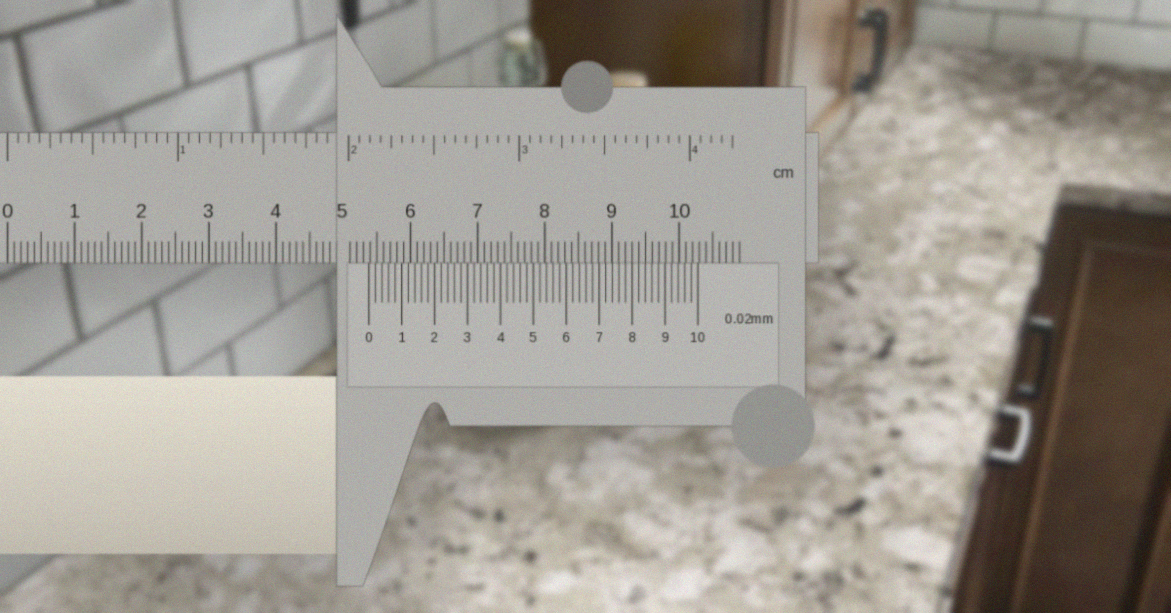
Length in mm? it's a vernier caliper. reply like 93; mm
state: 53.8; mm
